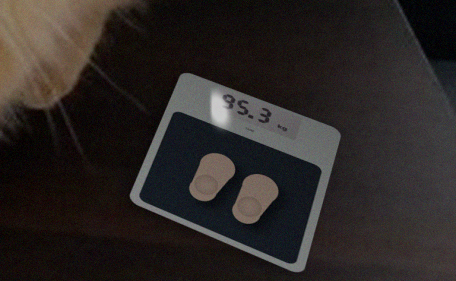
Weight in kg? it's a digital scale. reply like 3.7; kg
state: 95.3; kg
